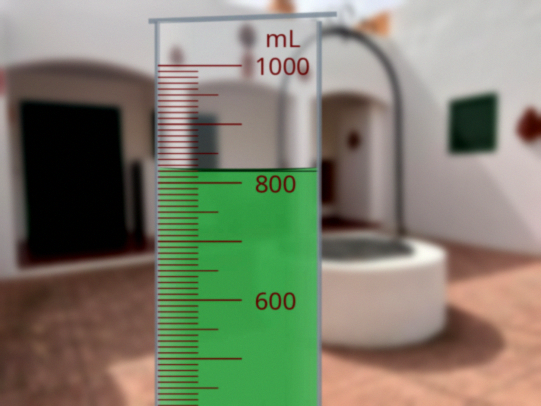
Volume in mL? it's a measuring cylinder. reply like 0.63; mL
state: 820; mL
